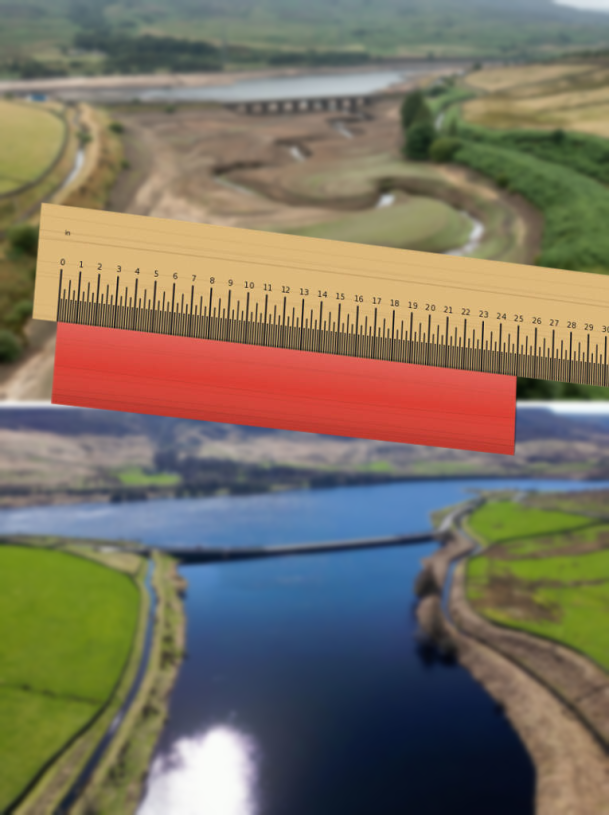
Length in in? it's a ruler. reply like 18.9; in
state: 25; in
